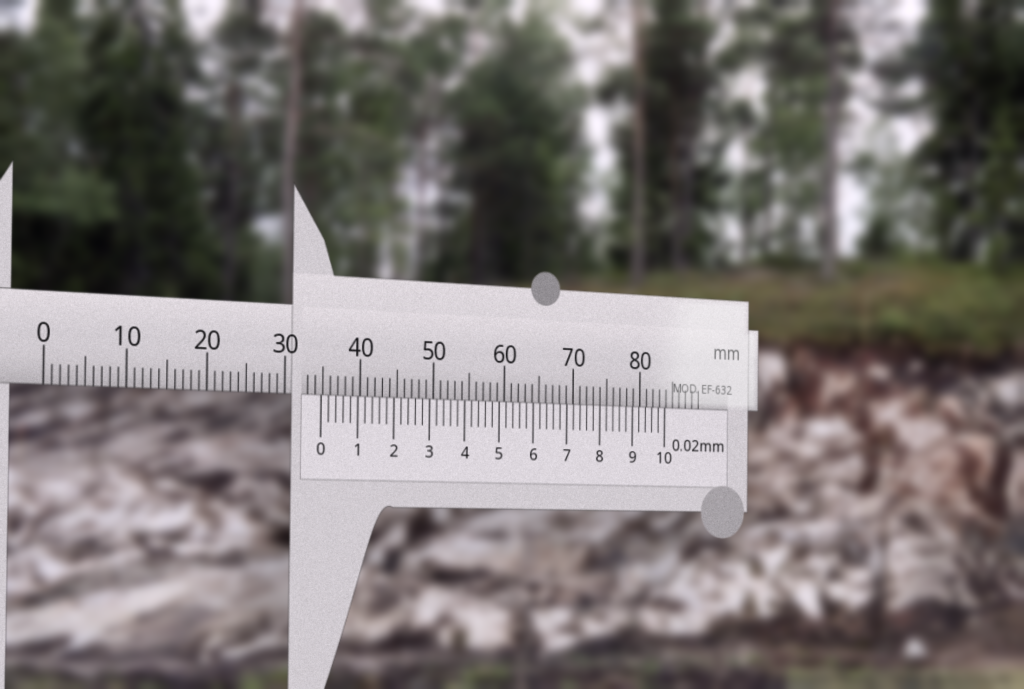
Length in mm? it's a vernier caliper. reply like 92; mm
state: 34.8; mm
